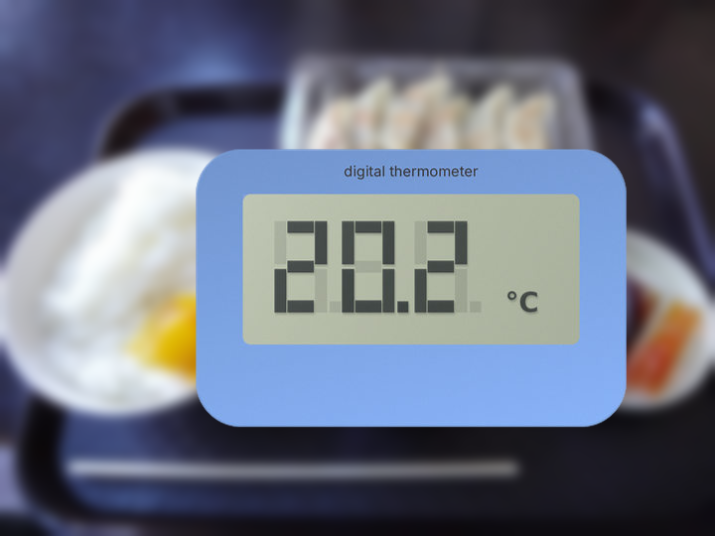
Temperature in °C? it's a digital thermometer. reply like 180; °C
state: 20.2; °C
